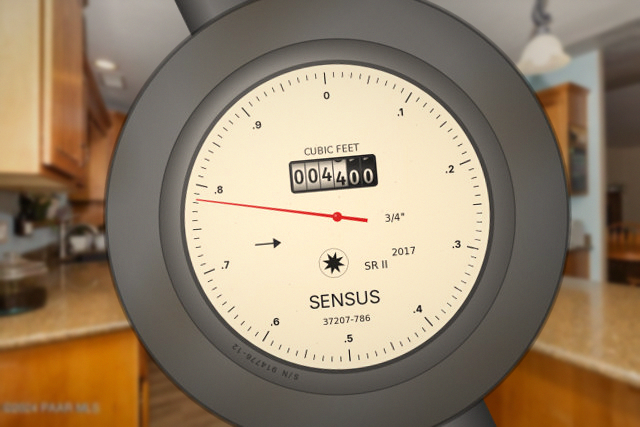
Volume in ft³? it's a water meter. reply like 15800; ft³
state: 4399.78; ft³
